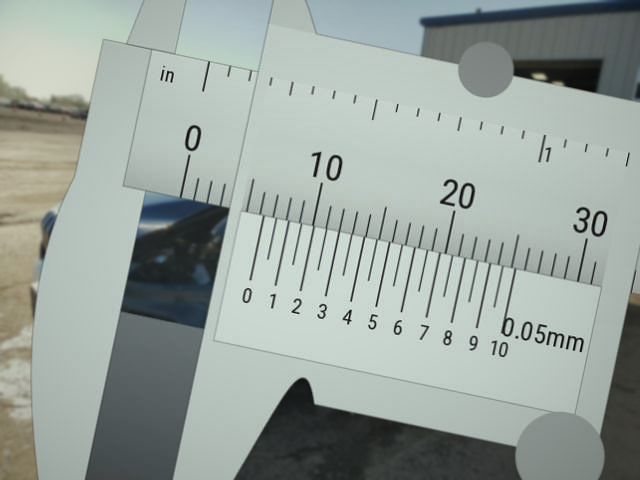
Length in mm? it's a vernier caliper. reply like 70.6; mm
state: 6.3; mm
